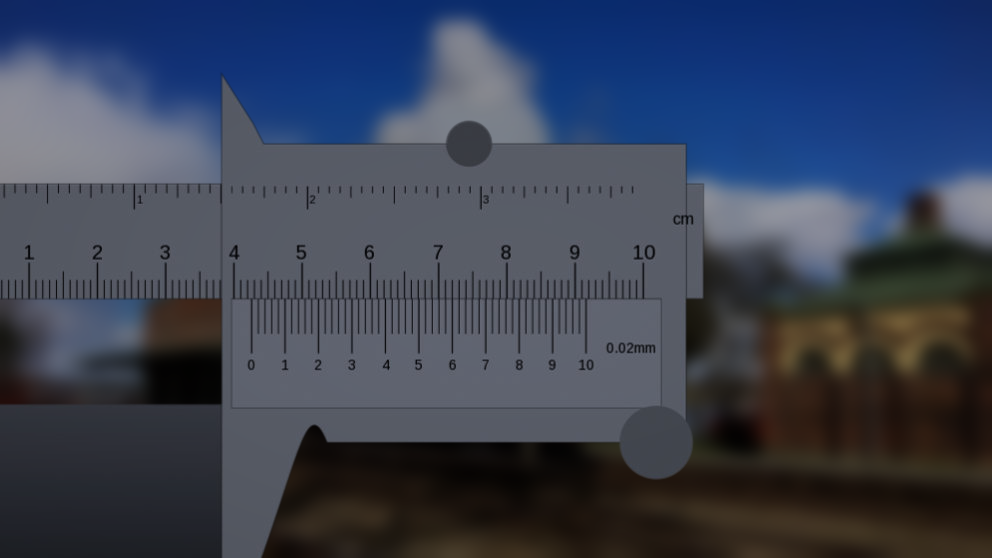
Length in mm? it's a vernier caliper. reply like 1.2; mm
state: 42.6; mm
